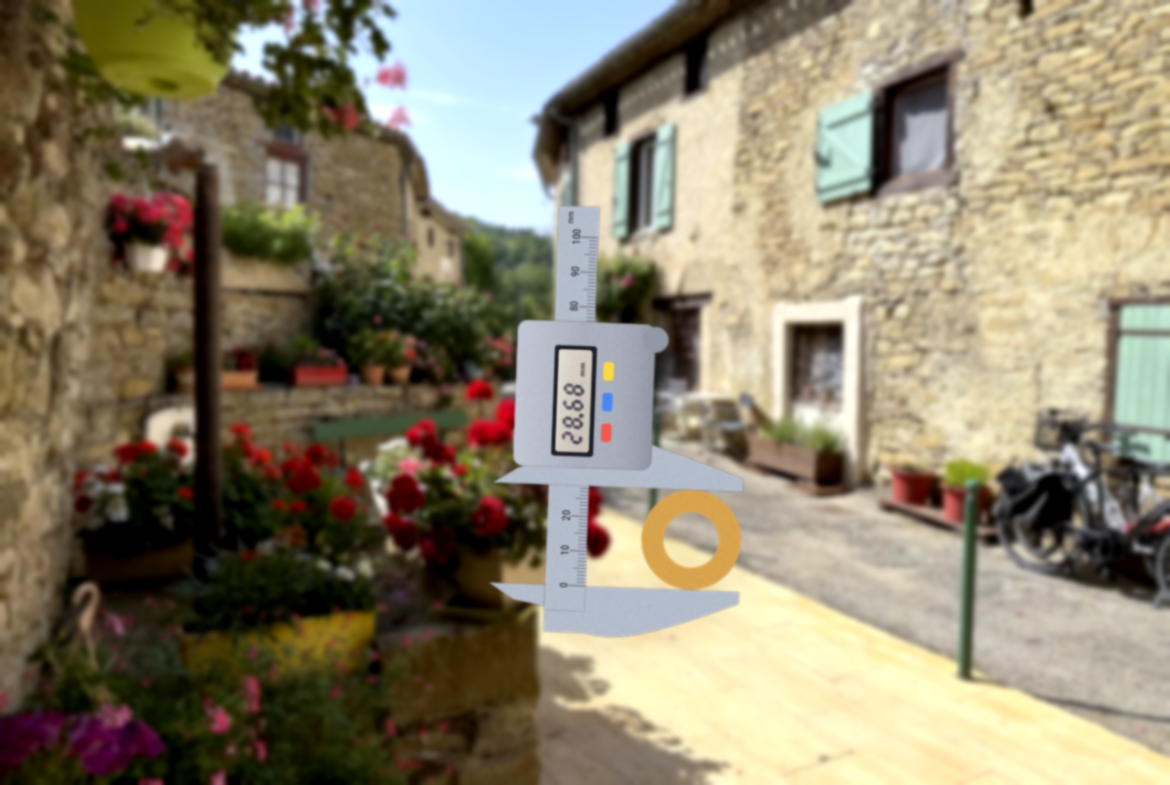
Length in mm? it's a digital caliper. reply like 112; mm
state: 28.68; mm
